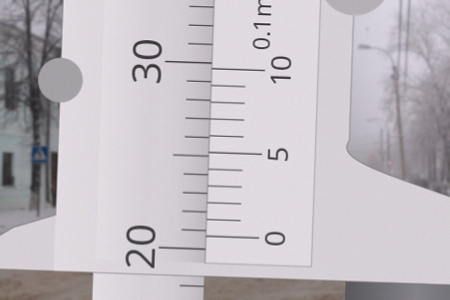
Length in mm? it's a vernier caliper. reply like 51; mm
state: 20.7; mm
